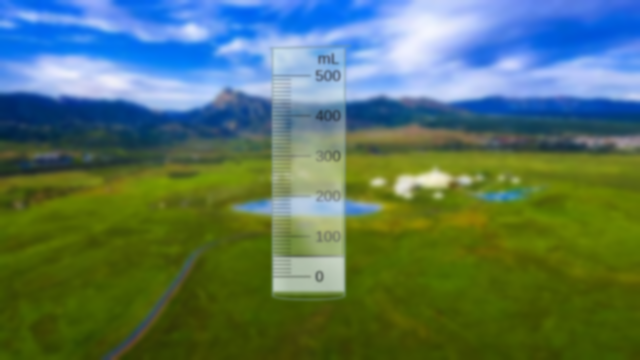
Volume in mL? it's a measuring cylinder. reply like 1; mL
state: 50; mL
